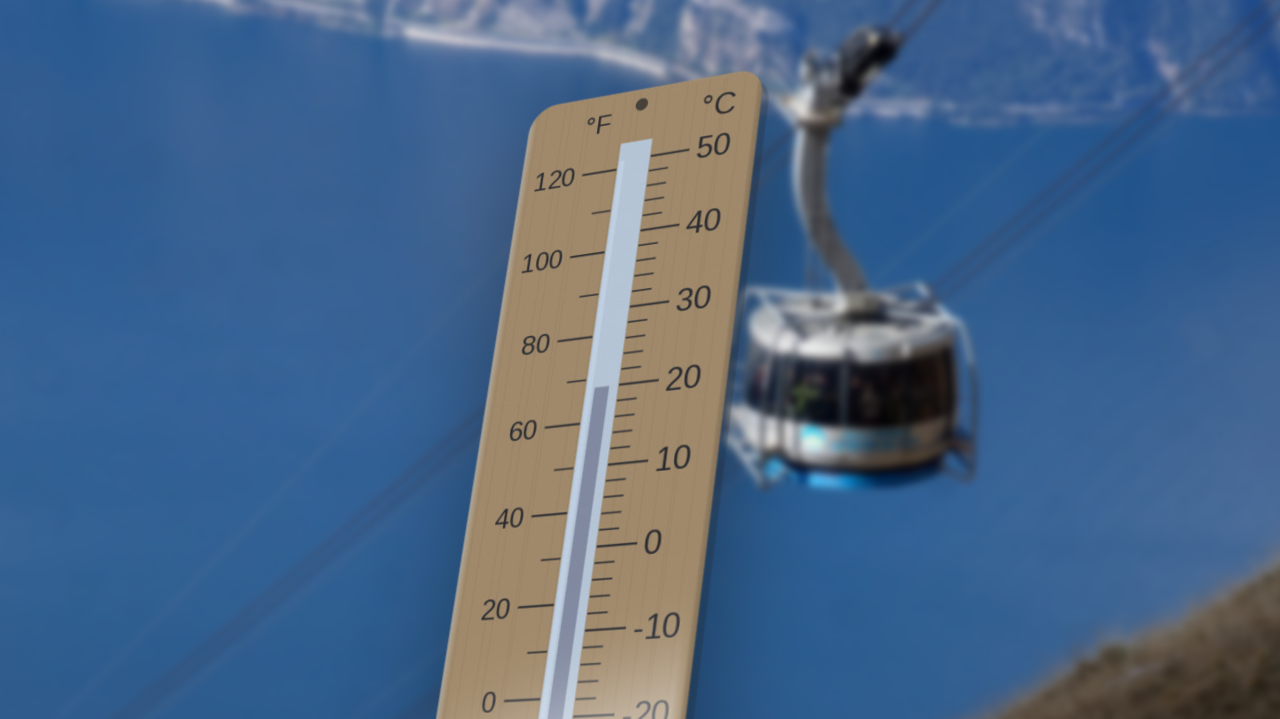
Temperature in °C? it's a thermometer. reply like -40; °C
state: 20; °C
